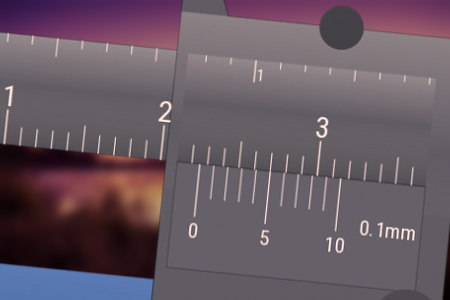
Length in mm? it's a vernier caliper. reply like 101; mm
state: 22.5; mm
